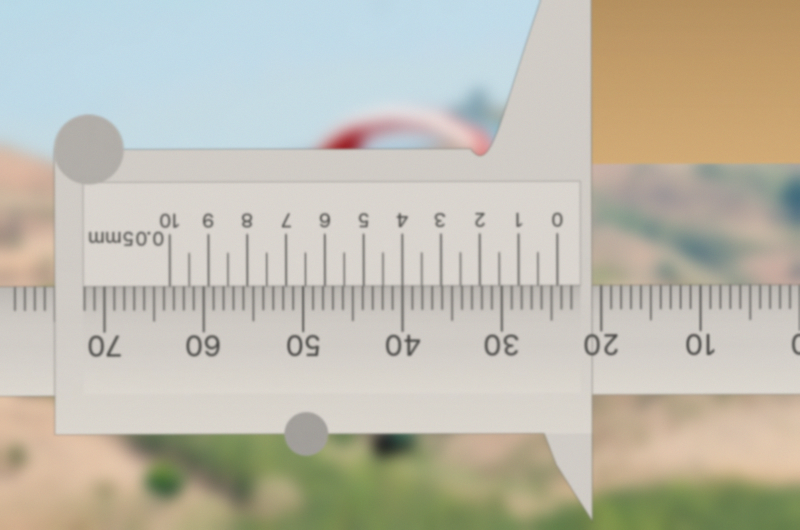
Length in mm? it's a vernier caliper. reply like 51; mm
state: 24.4; mm
